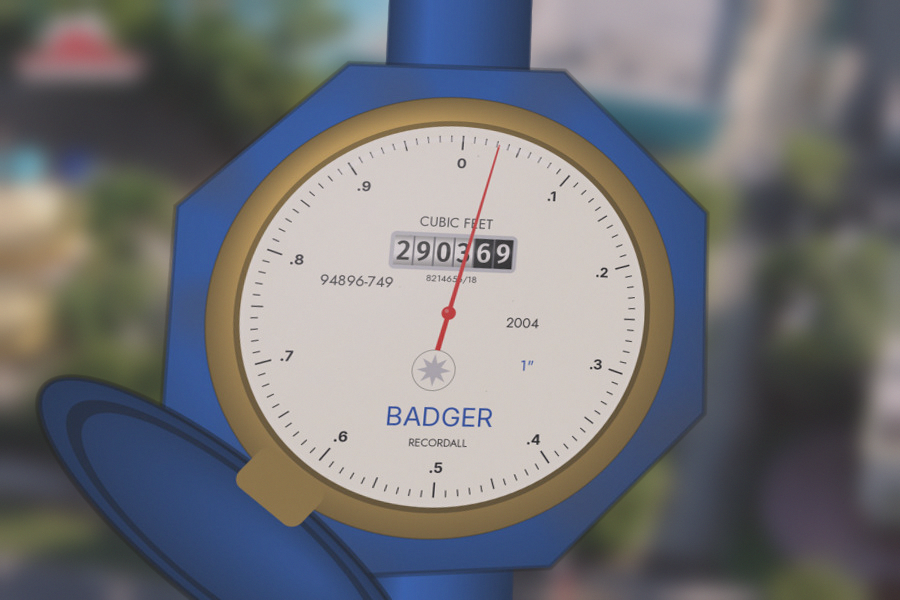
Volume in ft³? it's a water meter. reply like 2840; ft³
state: 290369.03; ft³
